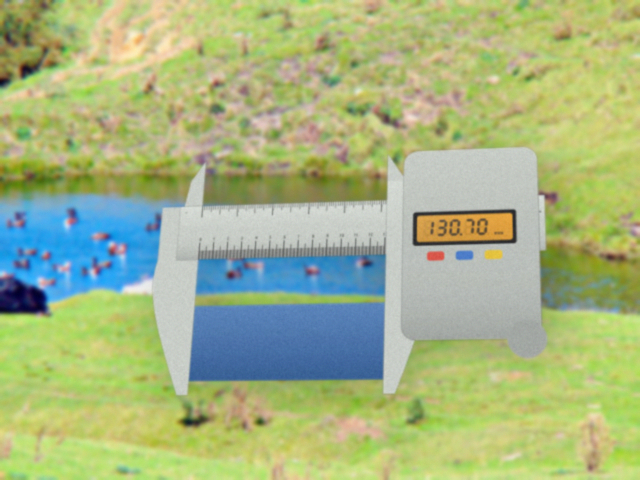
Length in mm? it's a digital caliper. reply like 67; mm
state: 130.70; mm
